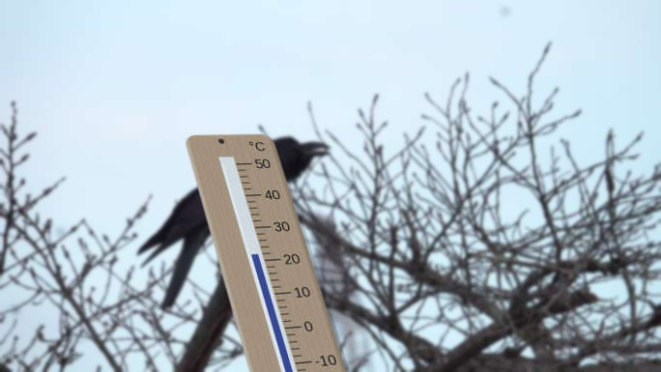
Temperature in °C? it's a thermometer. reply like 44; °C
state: 22; °C
